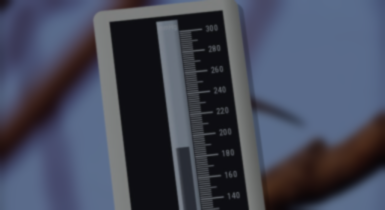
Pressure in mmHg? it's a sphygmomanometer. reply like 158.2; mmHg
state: 190; mmHg
